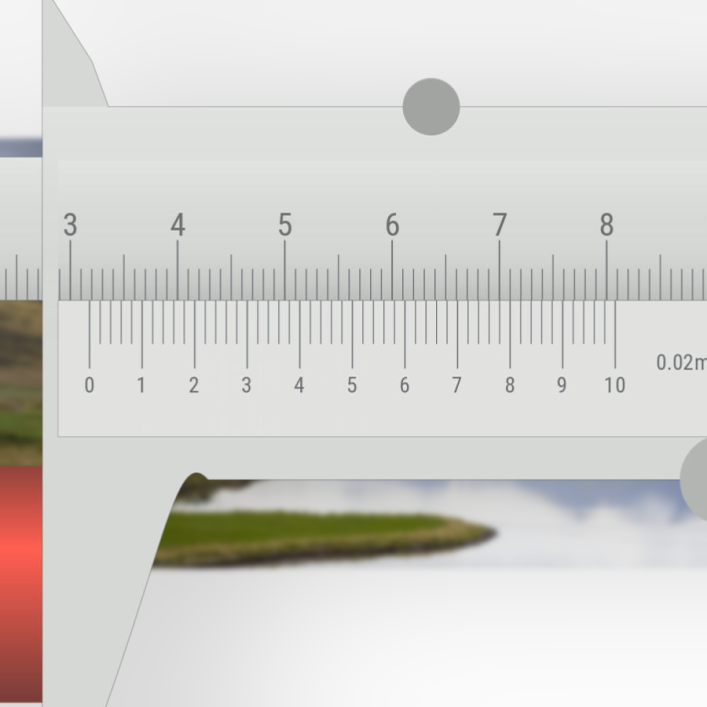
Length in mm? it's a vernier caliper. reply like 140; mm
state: 31.8; mm
